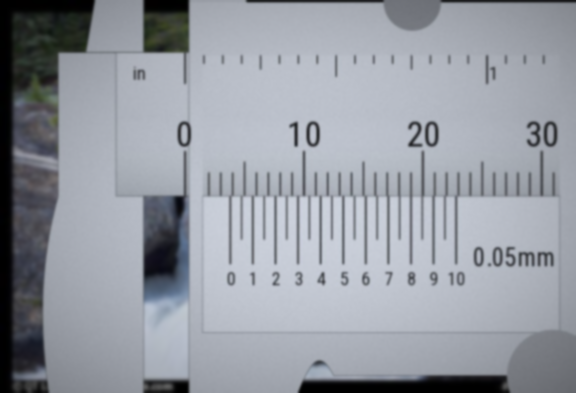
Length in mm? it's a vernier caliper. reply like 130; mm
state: 3.8; mm
